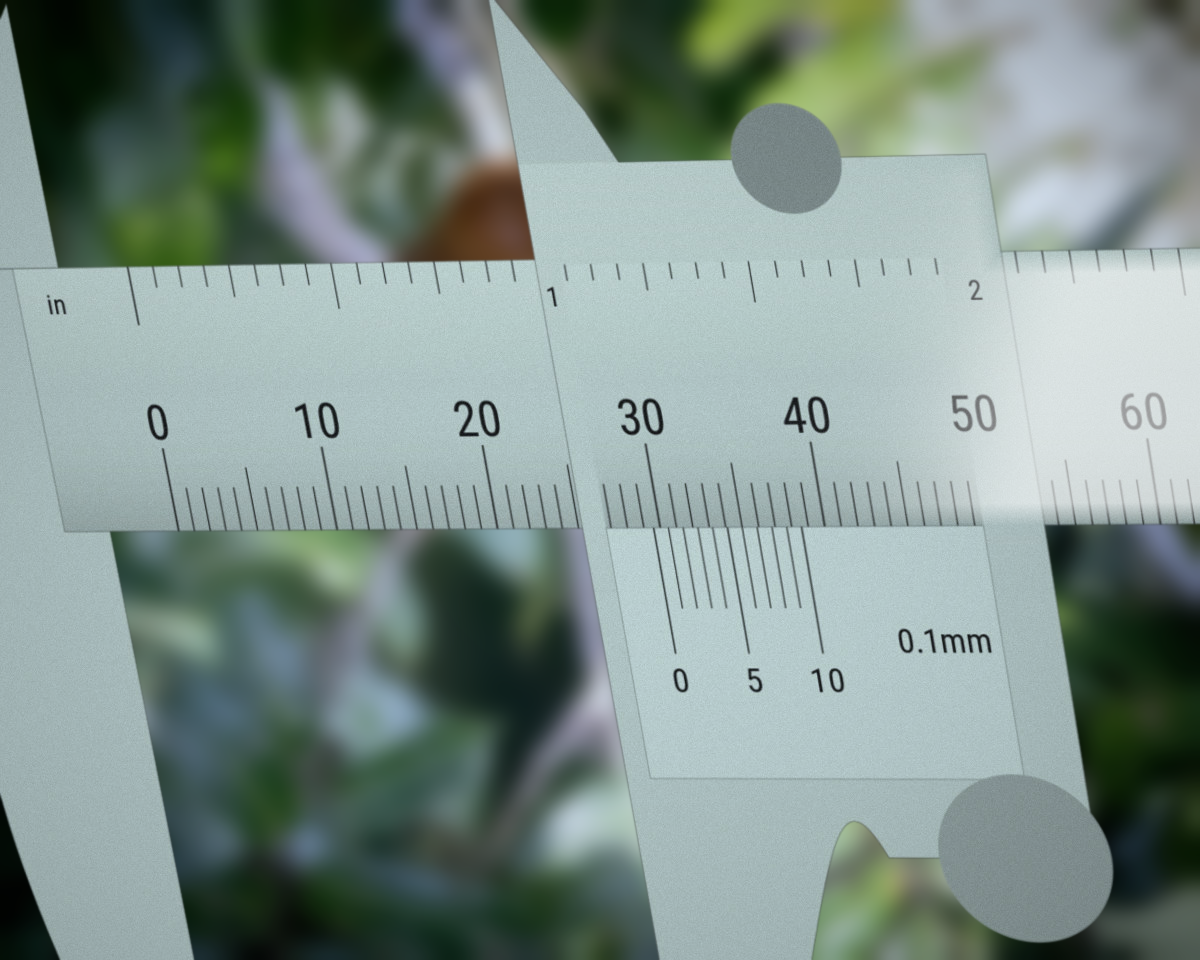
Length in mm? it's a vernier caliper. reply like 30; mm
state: 29.6; mm
